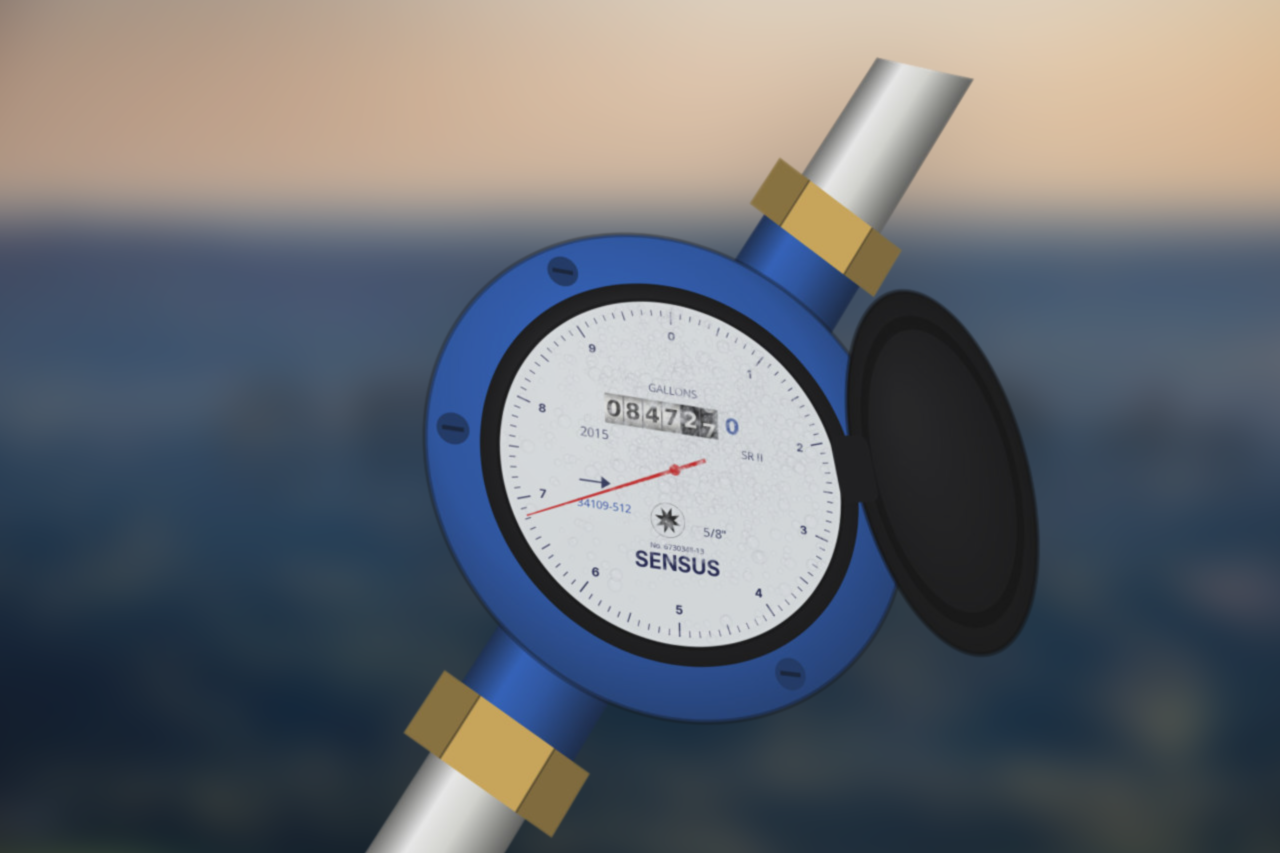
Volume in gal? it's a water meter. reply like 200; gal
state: 847266.8; gal
